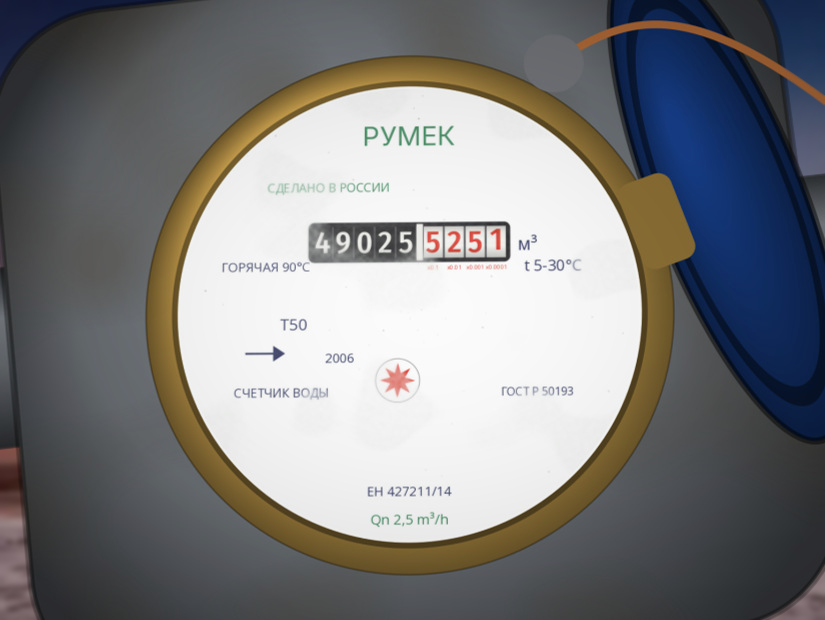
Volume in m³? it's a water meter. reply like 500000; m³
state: 49025.5251; m³
